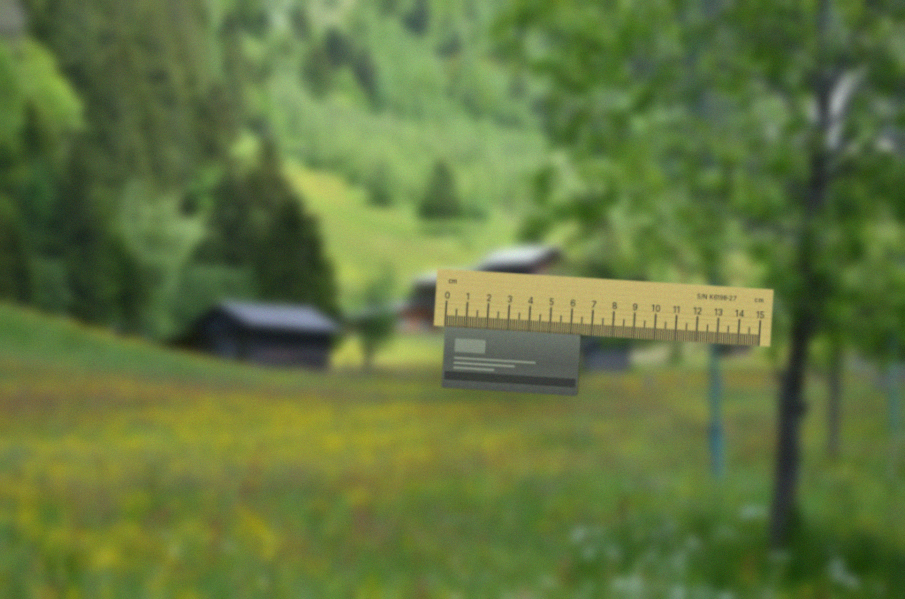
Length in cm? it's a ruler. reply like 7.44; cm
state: 6.5; cm
